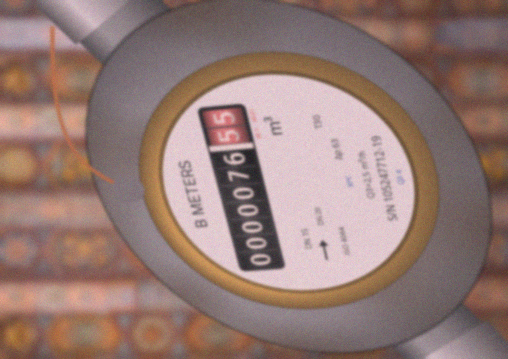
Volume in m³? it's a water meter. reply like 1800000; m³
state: 76.55; m³
